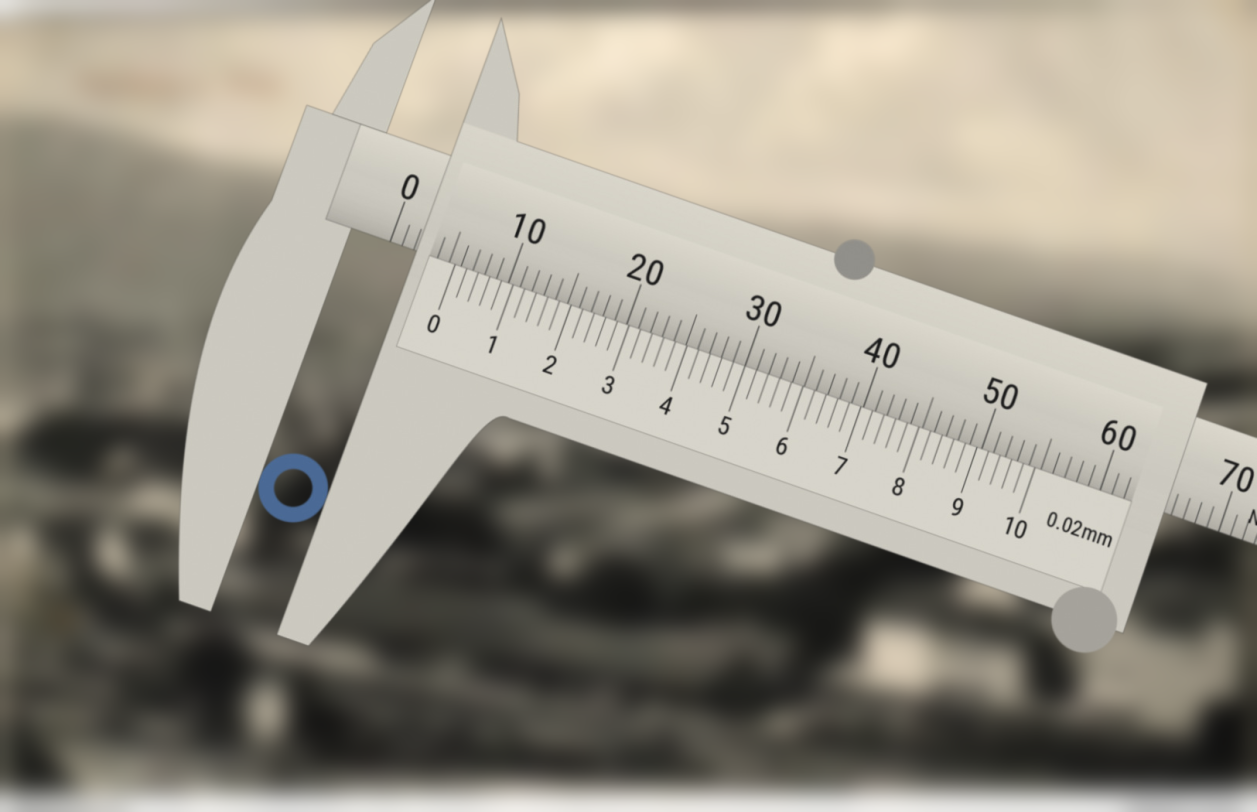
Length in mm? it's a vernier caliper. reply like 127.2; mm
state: 5.5; mm
